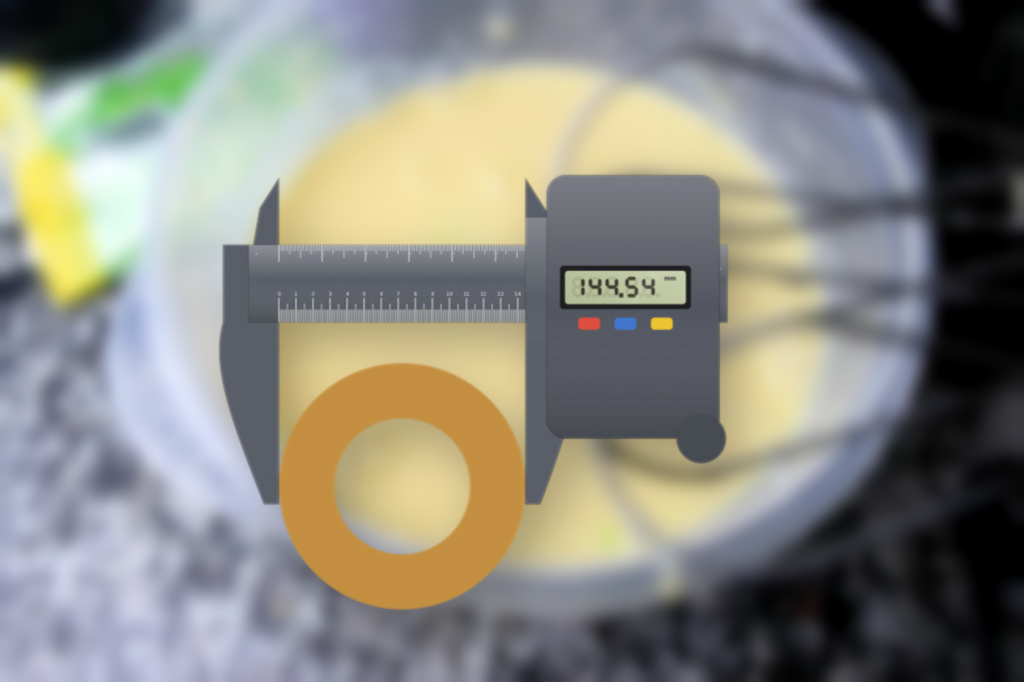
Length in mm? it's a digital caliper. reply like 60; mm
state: 144.54; mm
